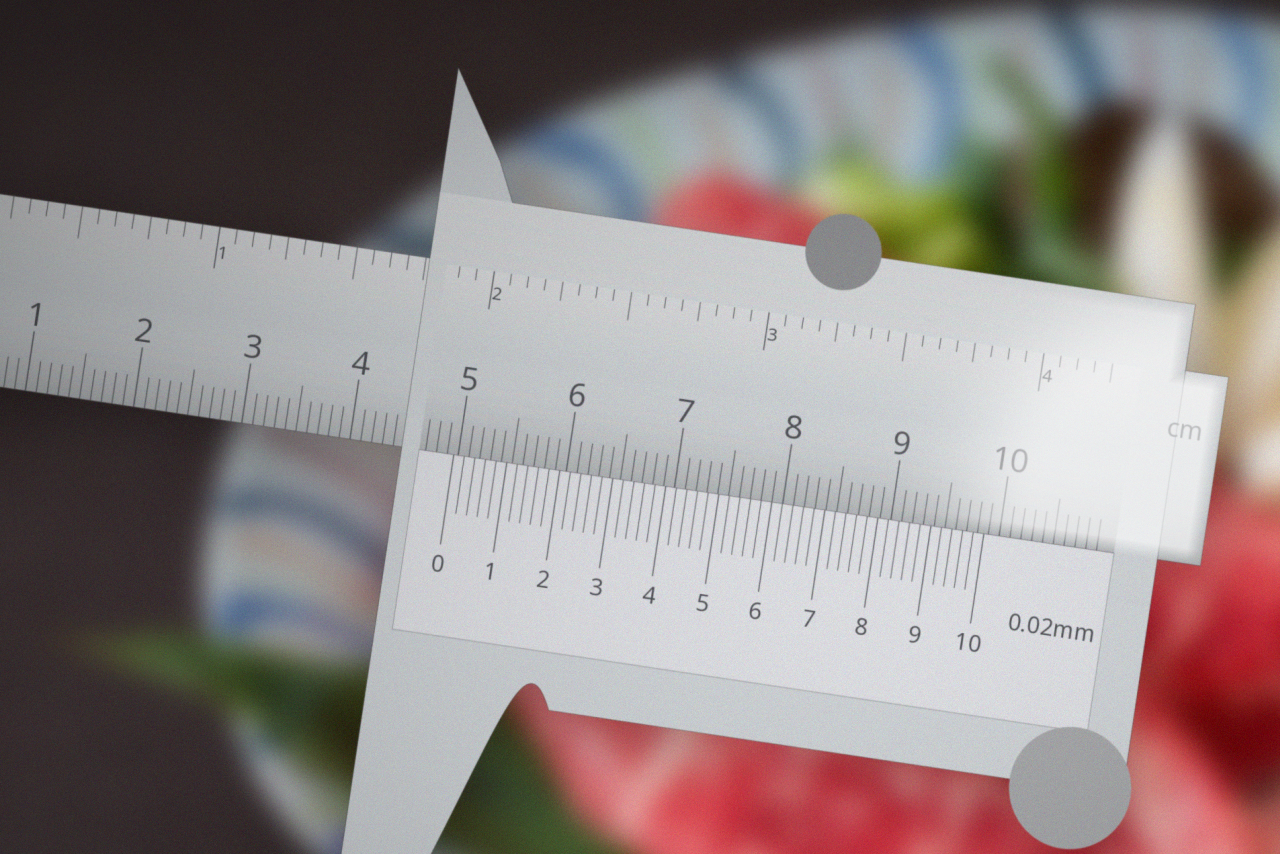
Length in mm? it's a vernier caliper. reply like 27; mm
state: 49.6; mm
